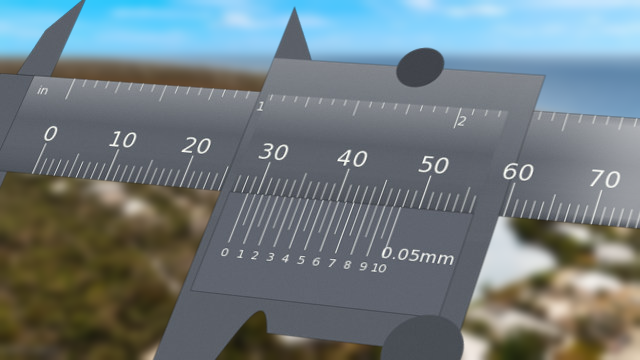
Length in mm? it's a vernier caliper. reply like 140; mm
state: 28.8; mm
